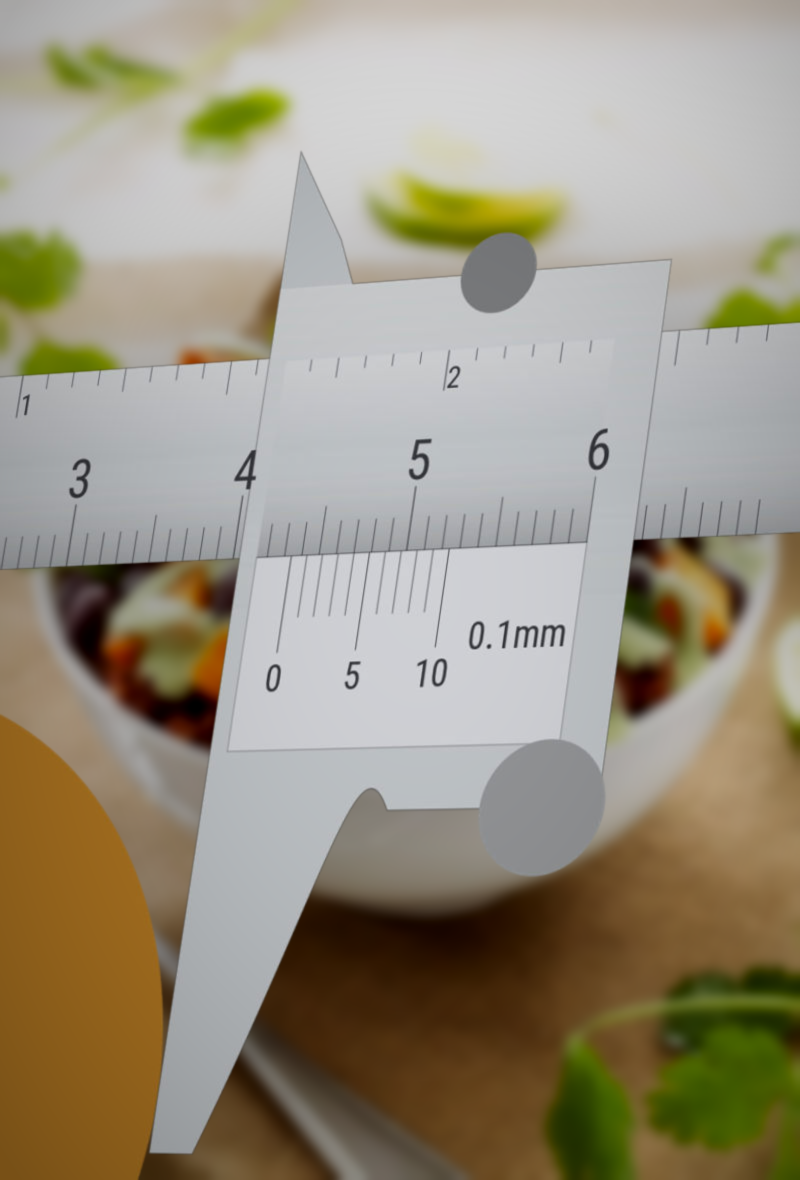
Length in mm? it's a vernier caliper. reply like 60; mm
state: 43.4; mm
